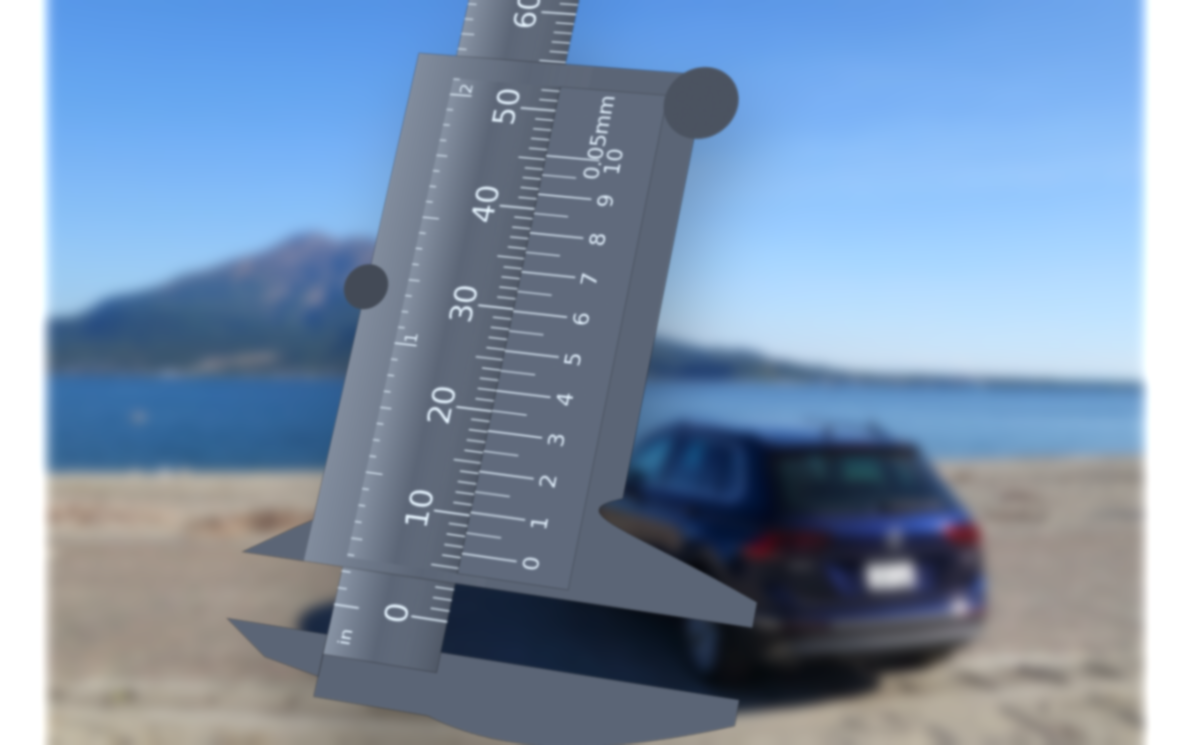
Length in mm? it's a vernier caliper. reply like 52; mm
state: 6.4; mm
